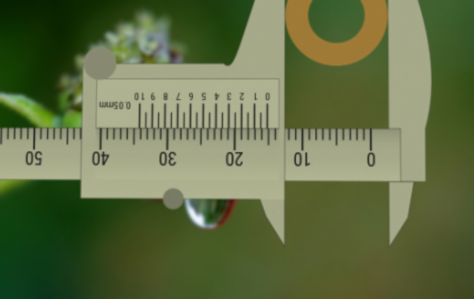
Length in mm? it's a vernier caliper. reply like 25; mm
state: 15.2; mm
